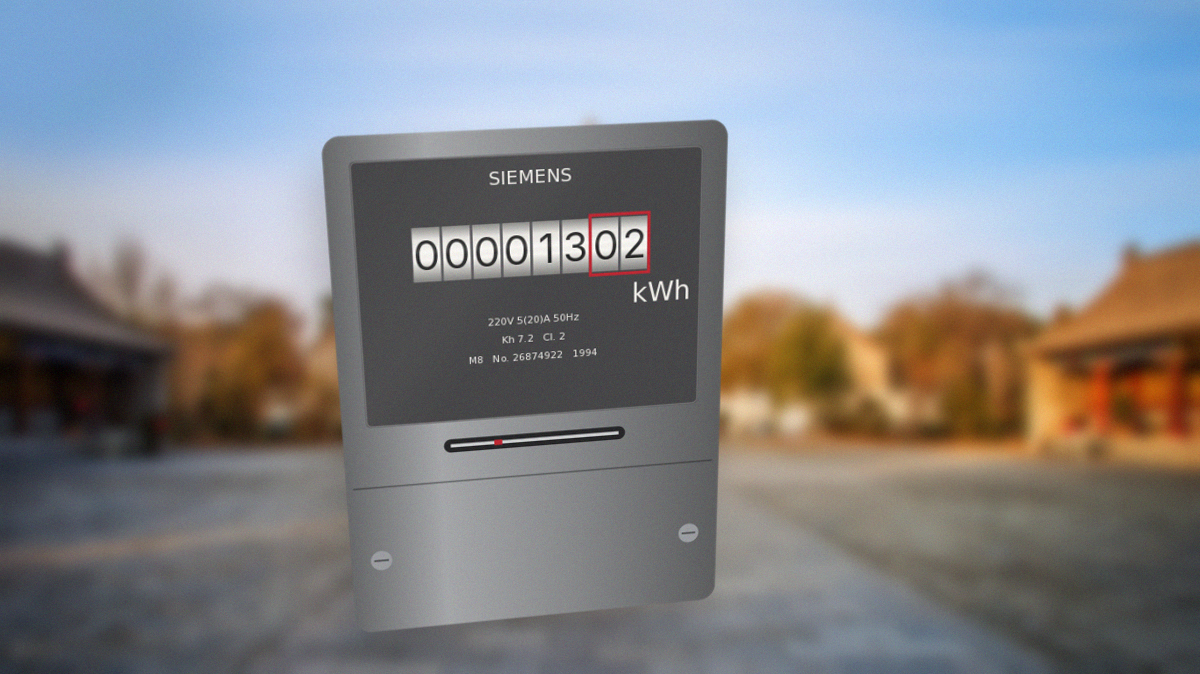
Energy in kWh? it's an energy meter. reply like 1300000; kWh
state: 13.02; kWh
